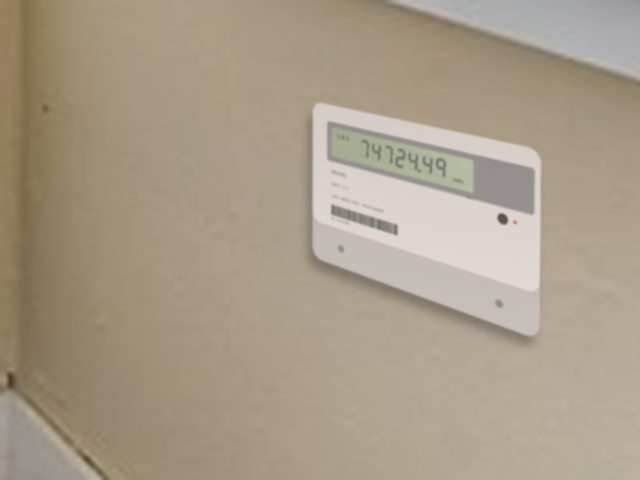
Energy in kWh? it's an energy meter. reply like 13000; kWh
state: 74724.49; kWh
